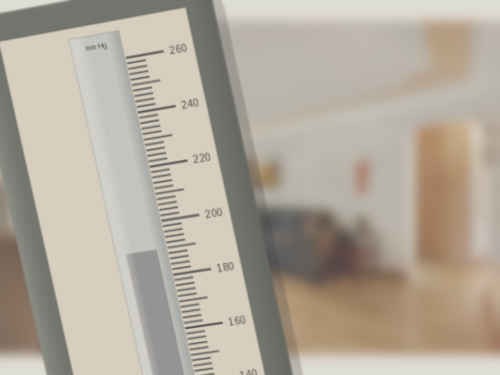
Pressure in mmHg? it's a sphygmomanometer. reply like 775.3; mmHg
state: 190; mmHg
